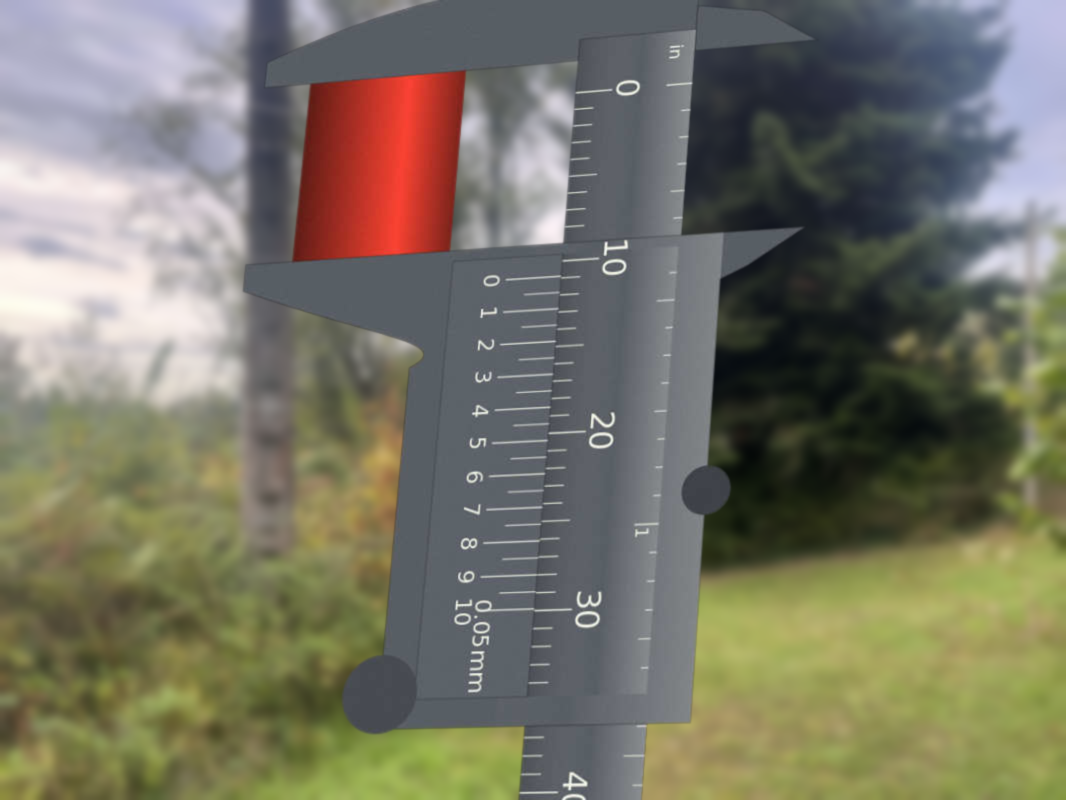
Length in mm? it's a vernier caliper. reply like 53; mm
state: 10.9; mm
